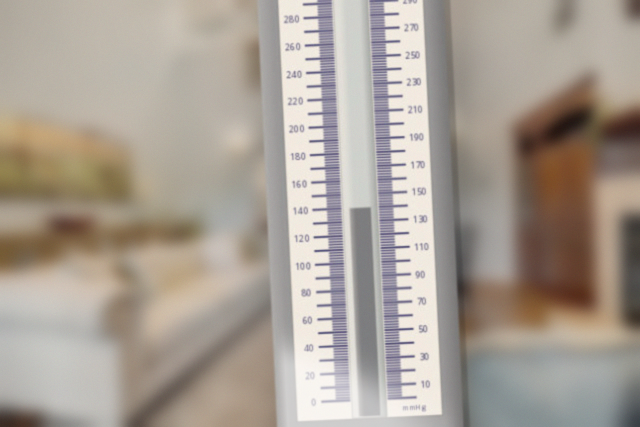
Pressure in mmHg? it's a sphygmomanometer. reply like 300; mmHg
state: 140; mmHg
